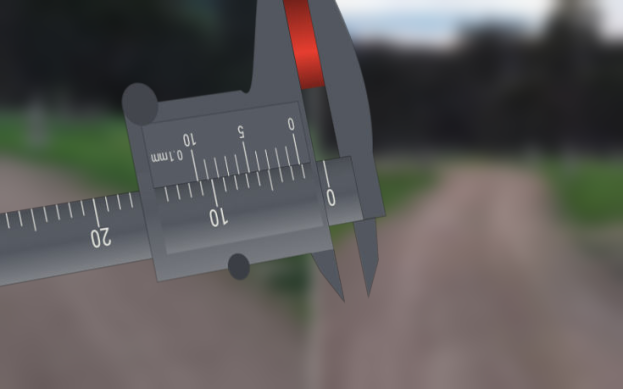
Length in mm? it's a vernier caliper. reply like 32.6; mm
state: 2.2; mm
